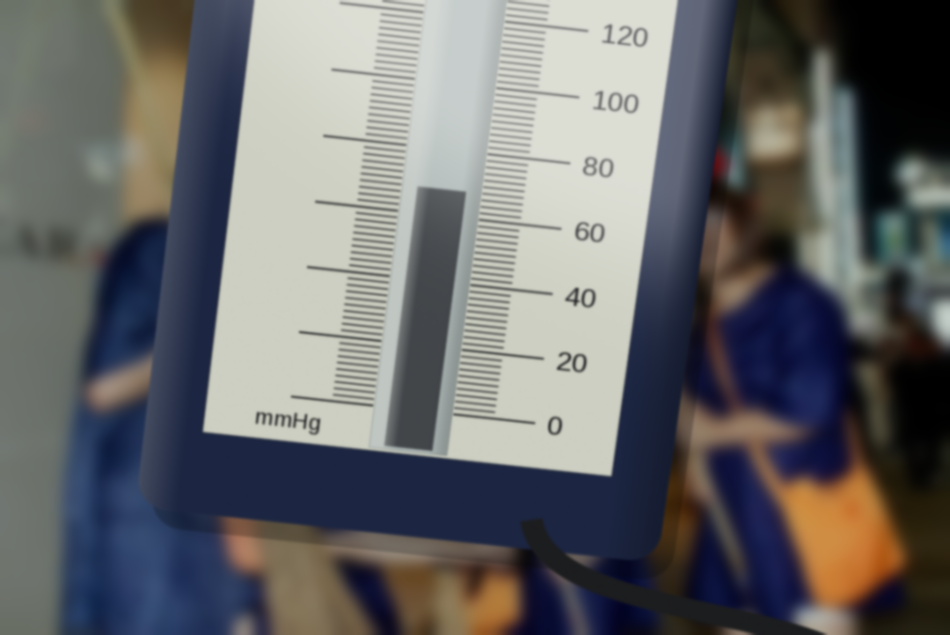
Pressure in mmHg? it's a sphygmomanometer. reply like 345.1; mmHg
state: 68; mmHg
